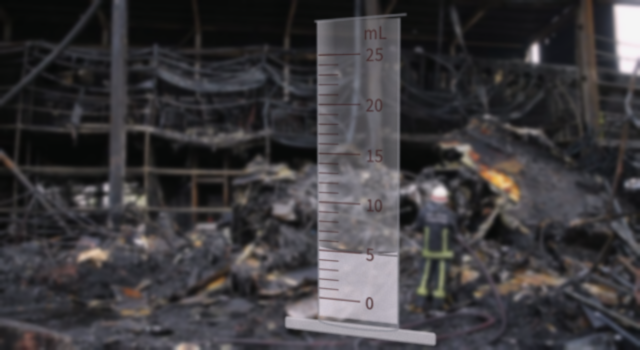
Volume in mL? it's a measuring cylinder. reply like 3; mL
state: 5; mL
